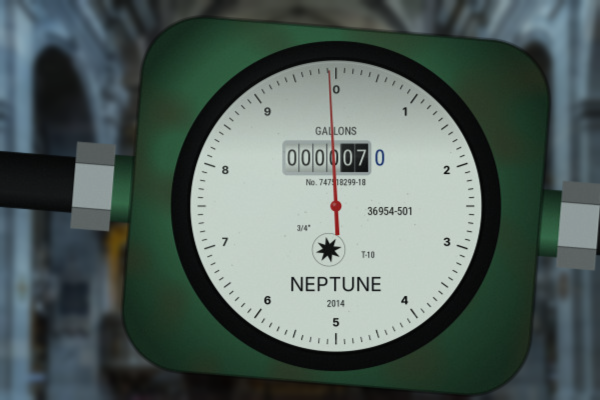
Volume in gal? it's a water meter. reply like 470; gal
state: 69.9; gal
